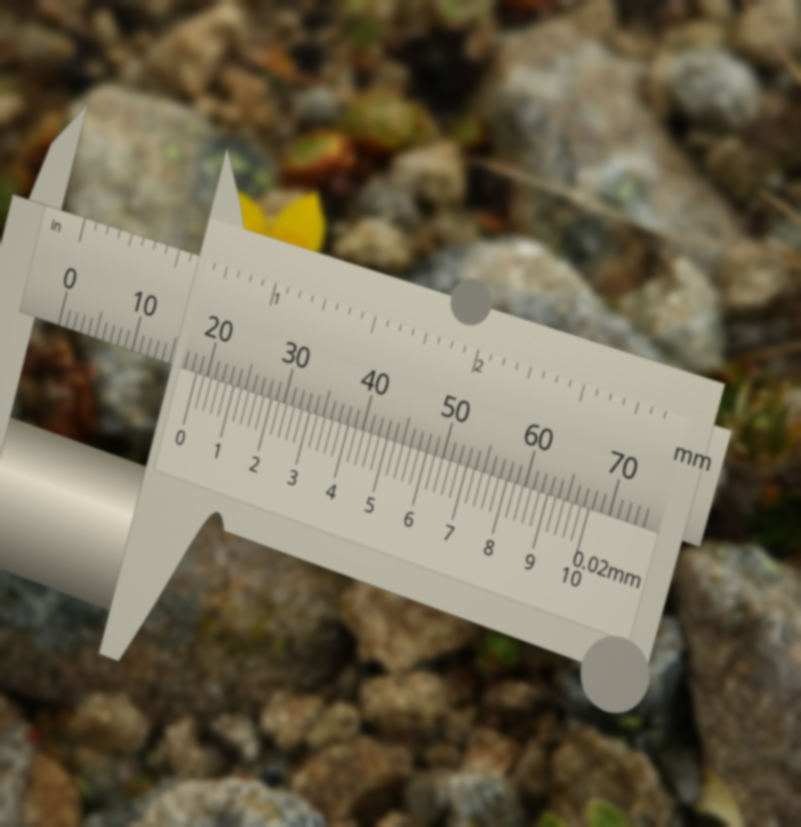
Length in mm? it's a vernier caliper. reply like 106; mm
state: 18.6; mm
